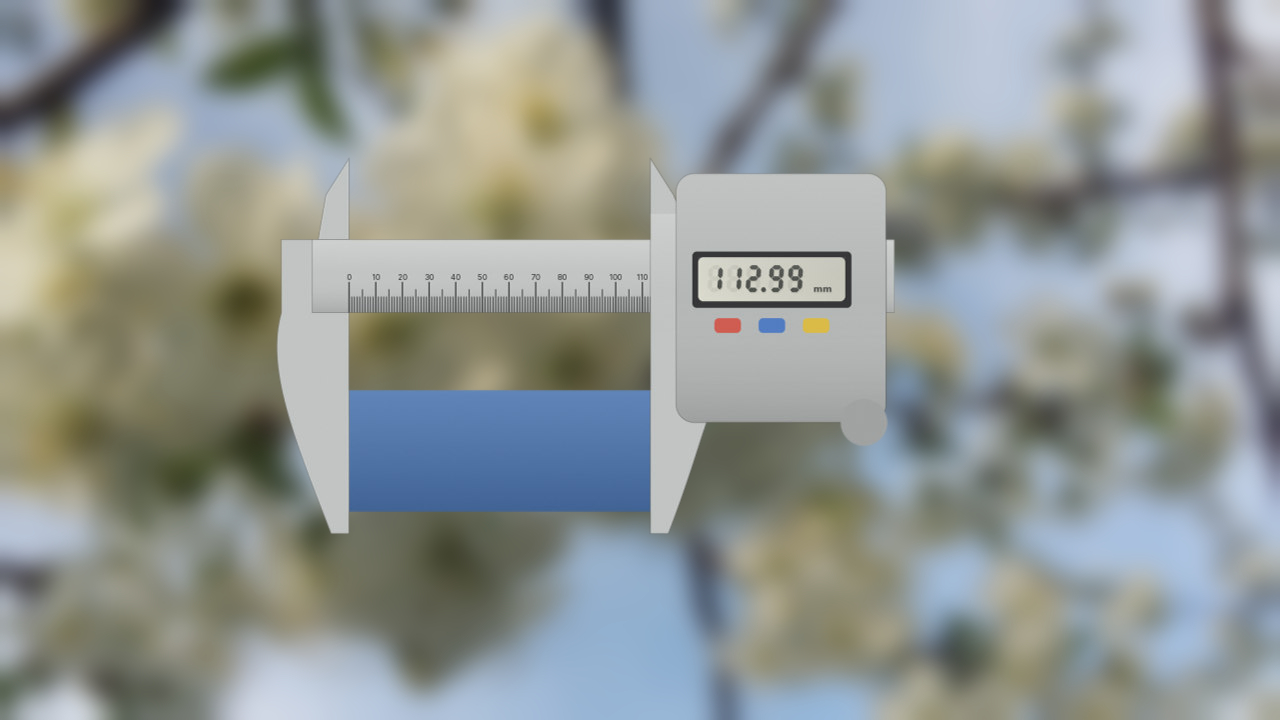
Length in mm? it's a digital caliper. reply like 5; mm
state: 112.99; mm
